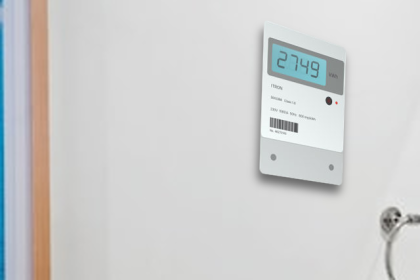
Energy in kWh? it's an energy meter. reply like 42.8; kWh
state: 2749; kWh
